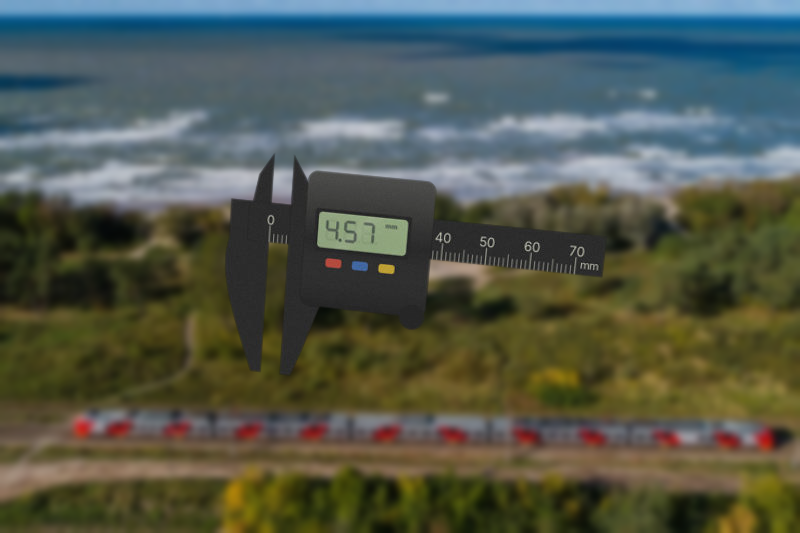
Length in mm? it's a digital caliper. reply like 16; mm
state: 4.57; mm
